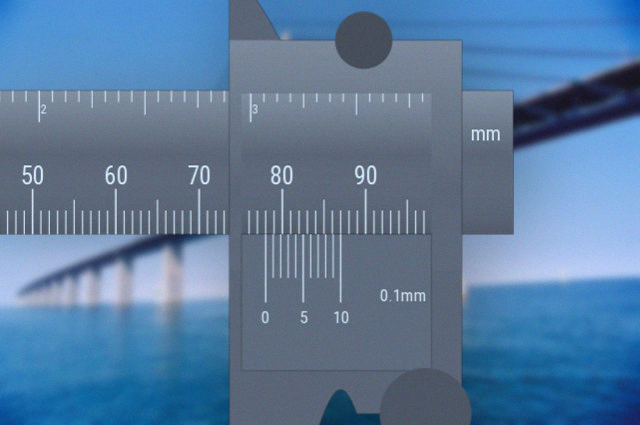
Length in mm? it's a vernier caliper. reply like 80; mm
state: 78.0; mm
